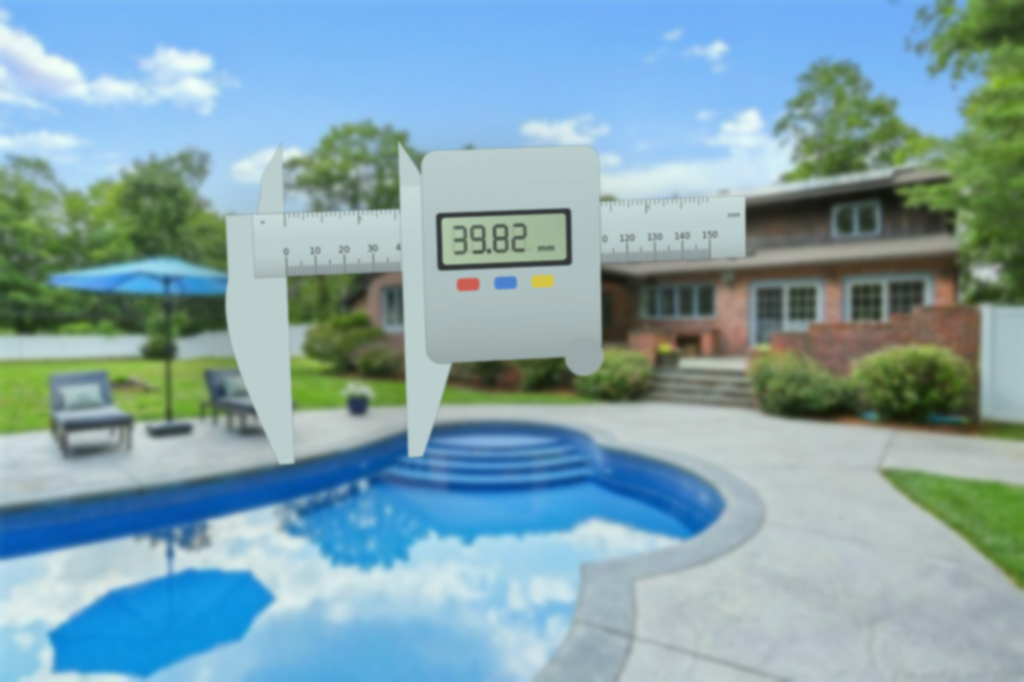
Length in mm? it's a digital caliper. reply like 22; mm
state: 39.82; mm
